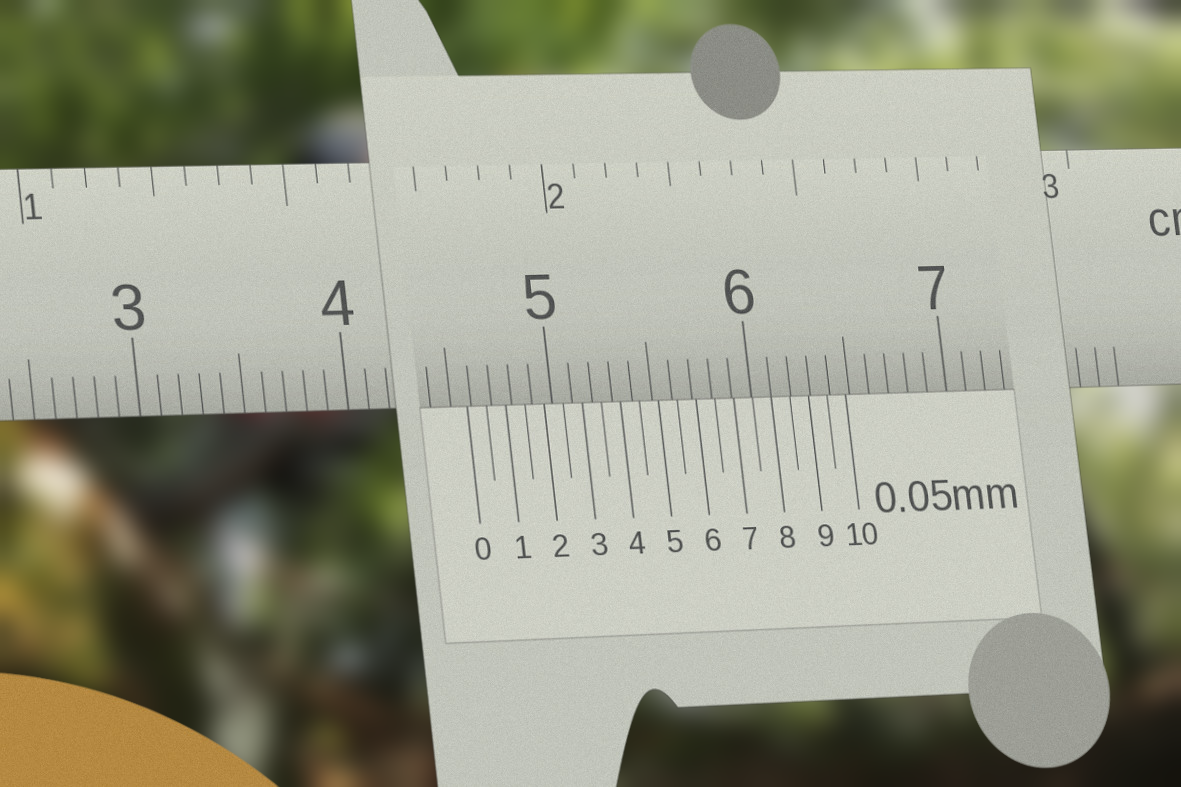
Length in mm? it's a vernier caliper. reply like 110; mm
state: 45.8; mm
